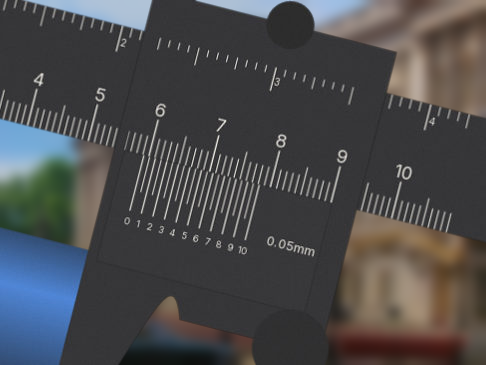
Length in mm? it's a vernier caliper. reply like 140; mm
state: 59.2; mm
